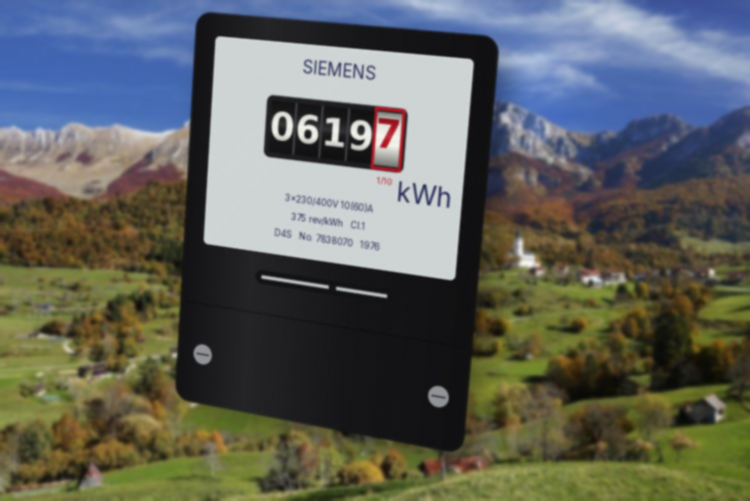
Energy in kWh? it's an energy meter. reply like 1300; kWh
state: 619.7; kWh
